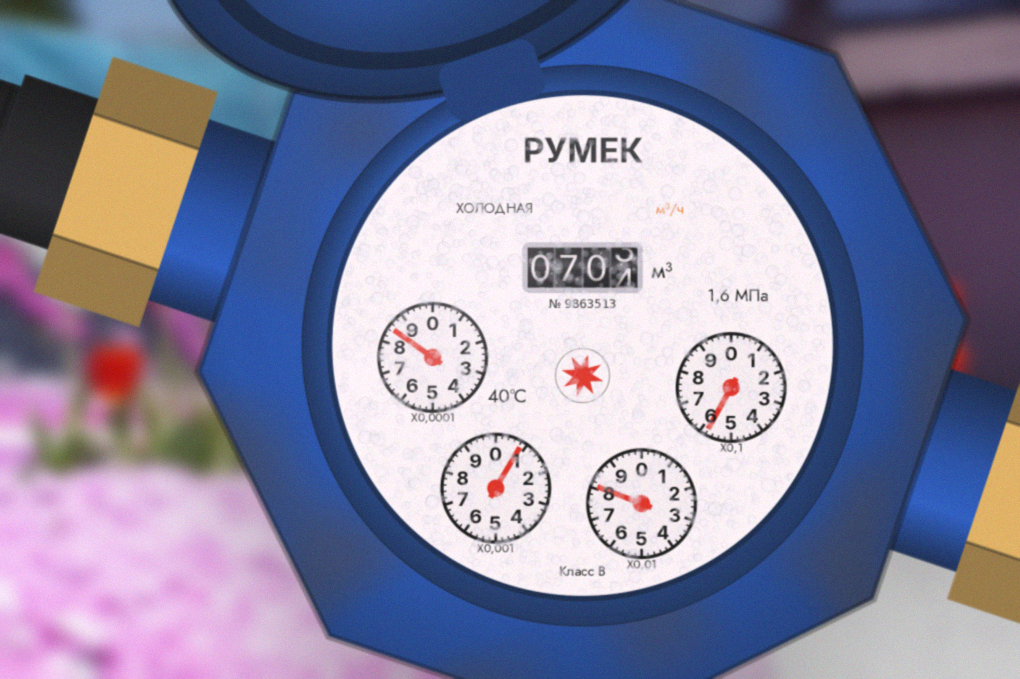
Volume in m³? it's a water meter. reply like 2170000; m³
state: 703.5808; m³
